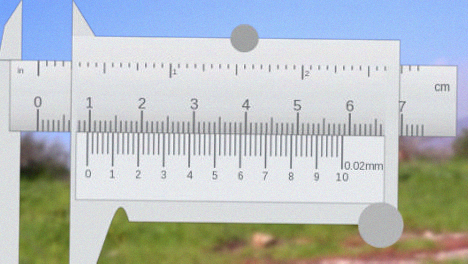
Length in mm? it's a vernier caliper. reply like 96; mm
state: 9.6; mm
